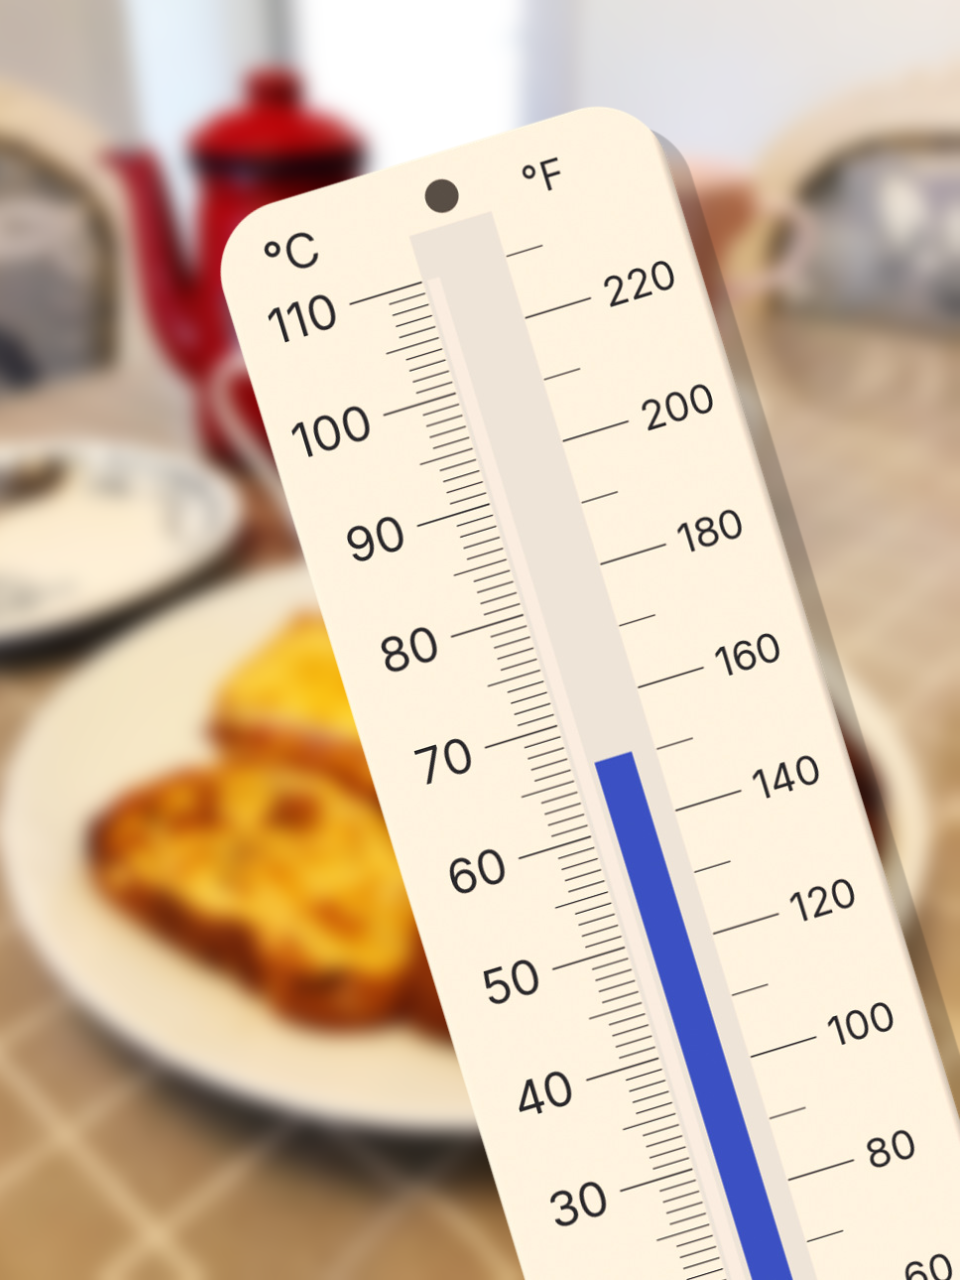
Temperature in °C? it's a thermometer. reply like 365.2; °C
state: 66; °C
